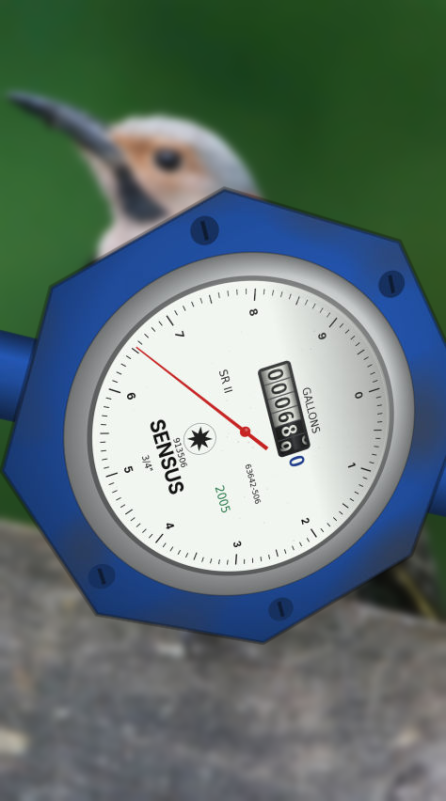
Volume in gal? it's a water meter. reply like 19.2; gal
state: 6886.5; gal
